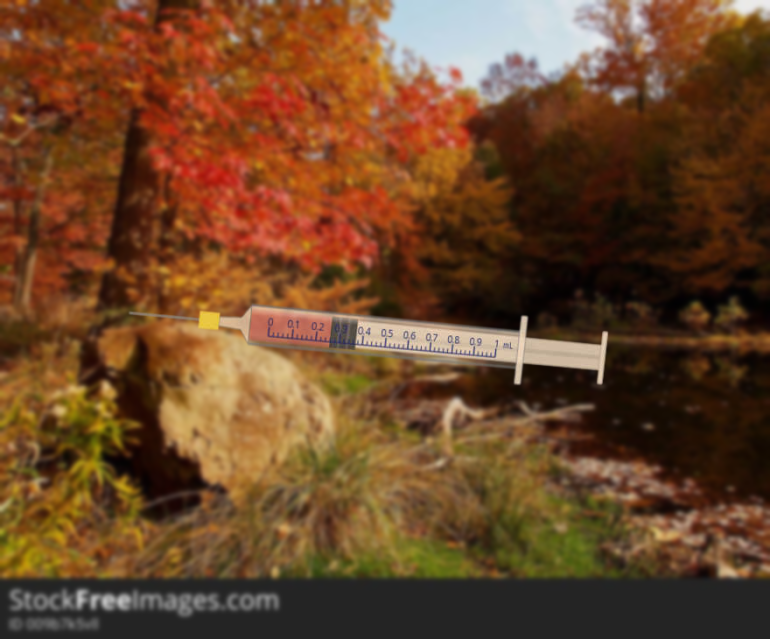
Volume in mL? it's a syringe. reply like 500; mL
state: 0.26; mL
